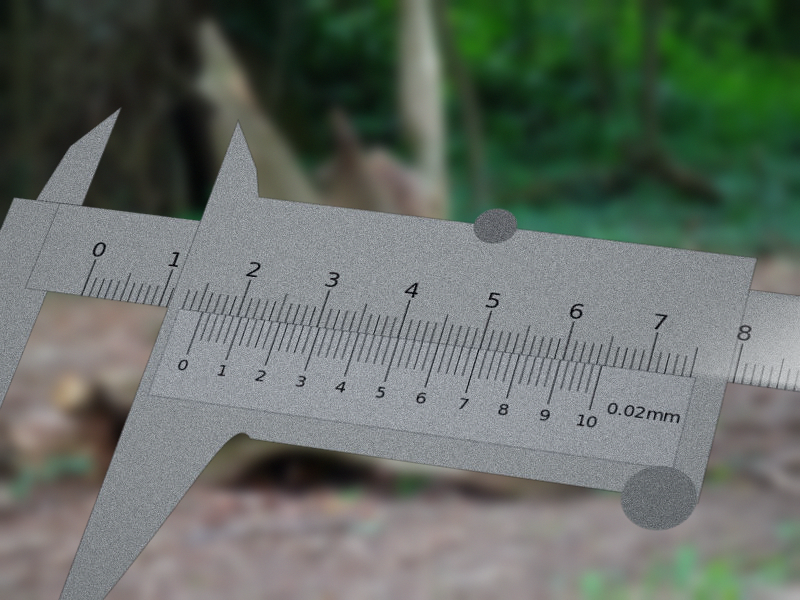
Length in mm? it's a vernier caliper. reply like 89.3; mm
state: 15.6; mm
